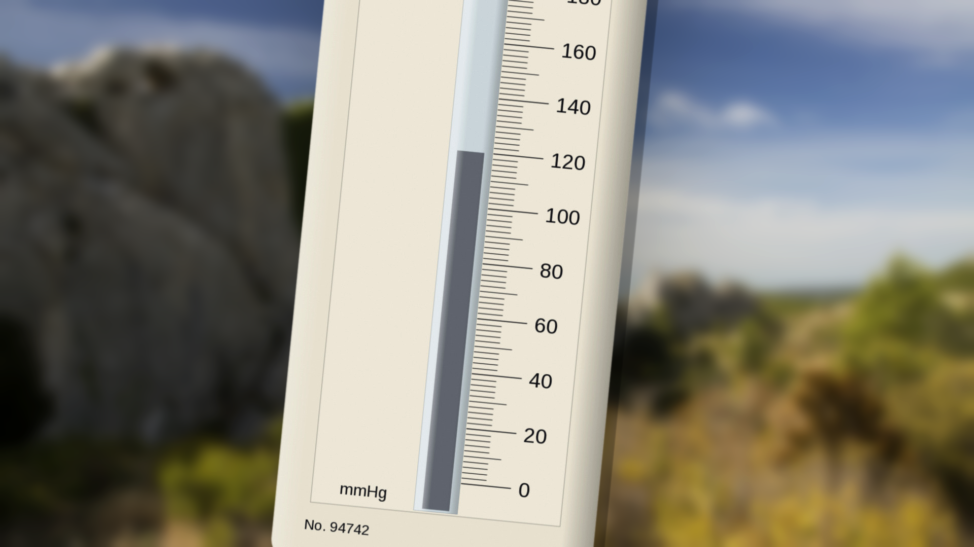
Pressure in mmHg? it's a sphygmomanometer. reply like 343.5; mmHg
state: 120; mmHg
